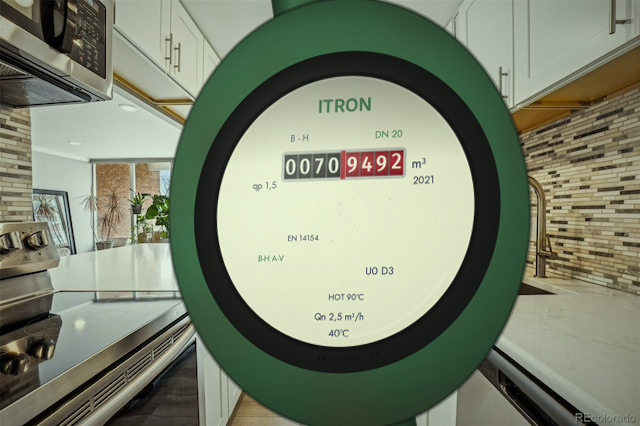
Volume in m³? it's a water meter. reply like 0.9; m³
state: 70.9492; m³
